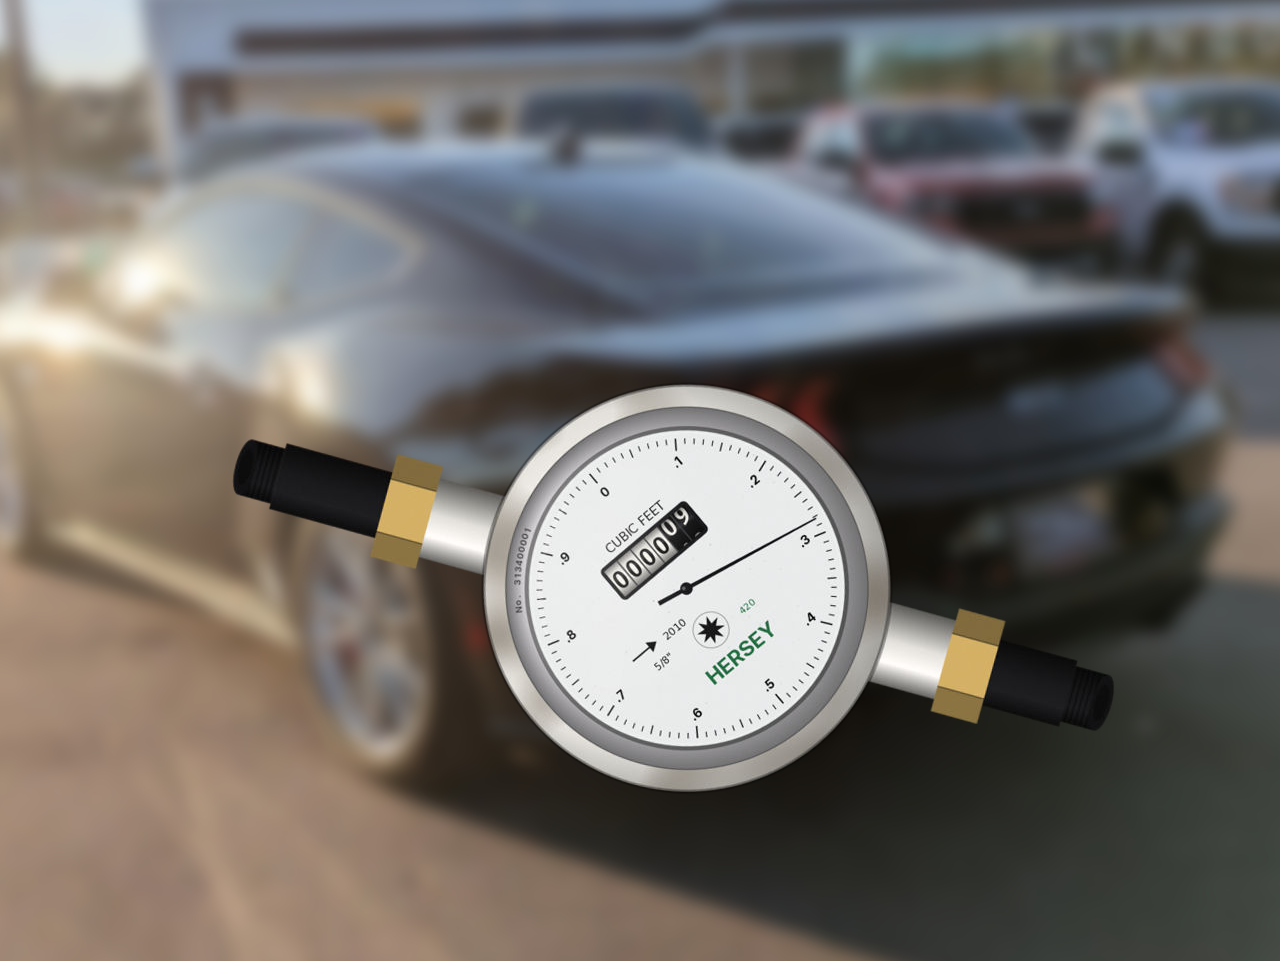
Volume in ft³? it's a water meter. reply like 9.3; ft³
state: 9.28; ft³
